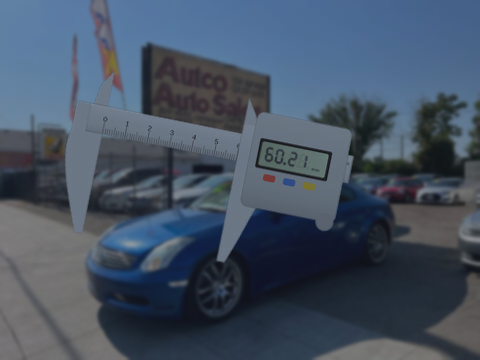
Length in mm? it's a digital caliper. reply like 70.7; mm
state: 60.21; mm
